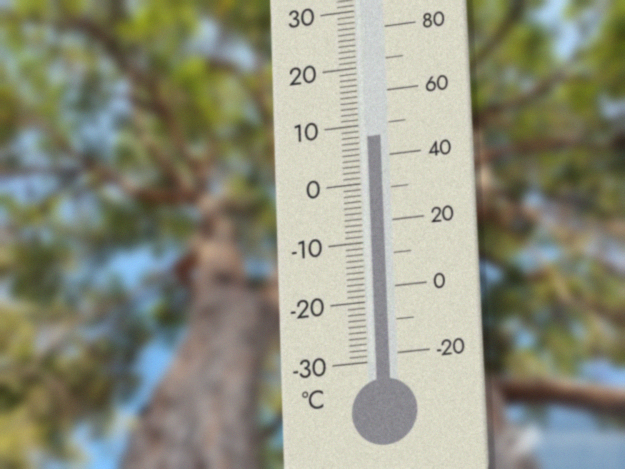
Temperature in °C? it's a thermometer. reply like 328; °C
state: 8; °C
